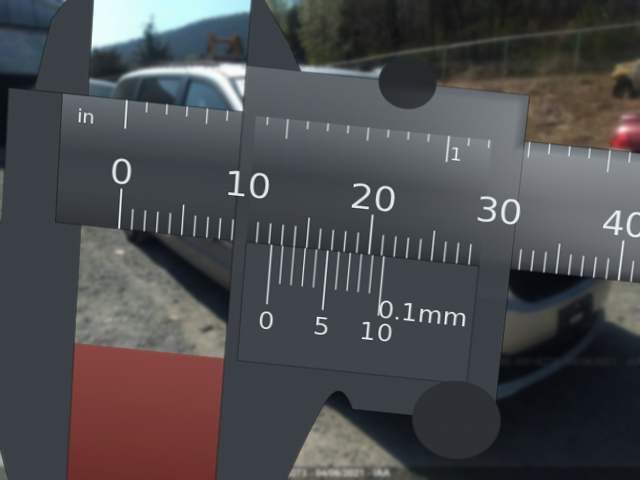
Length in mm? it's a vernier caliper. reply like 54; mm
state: 12.2; mm
